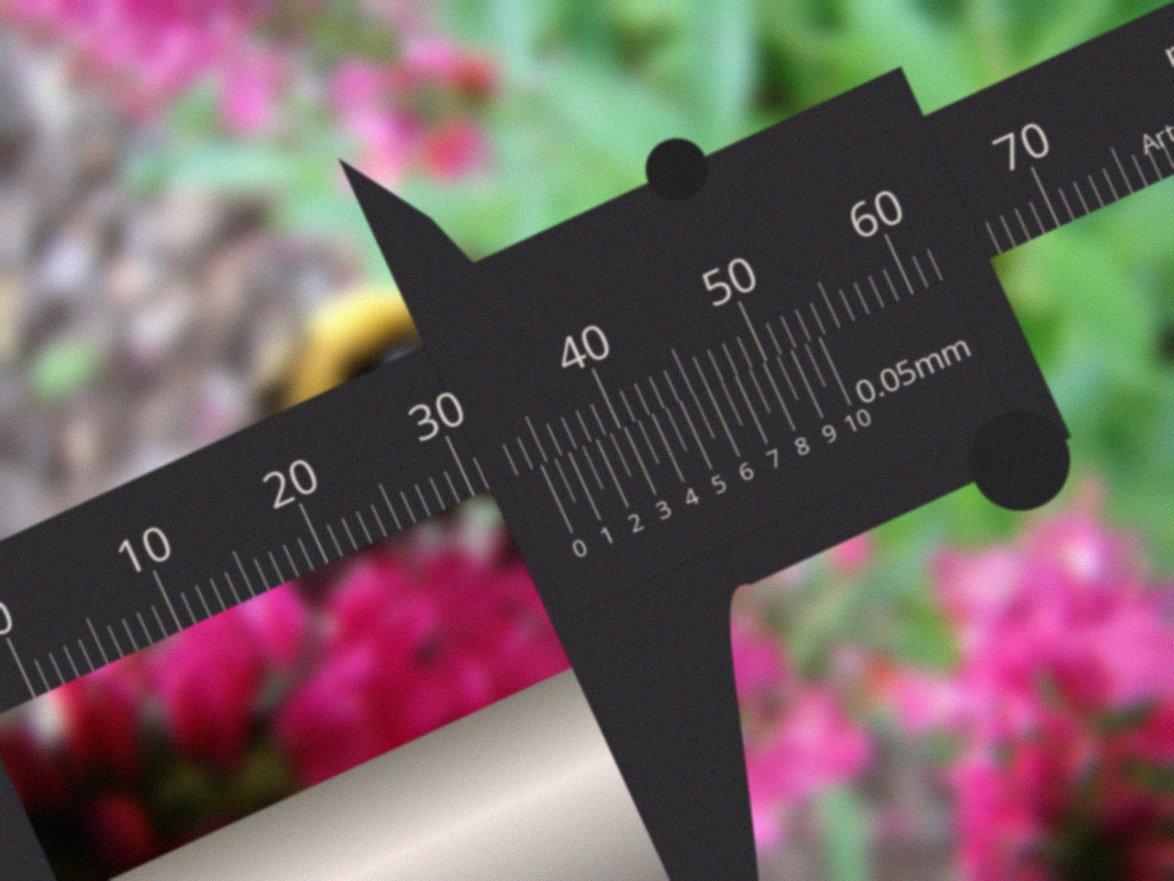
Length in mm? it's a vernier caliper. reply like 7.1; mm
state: 34.6; mm
